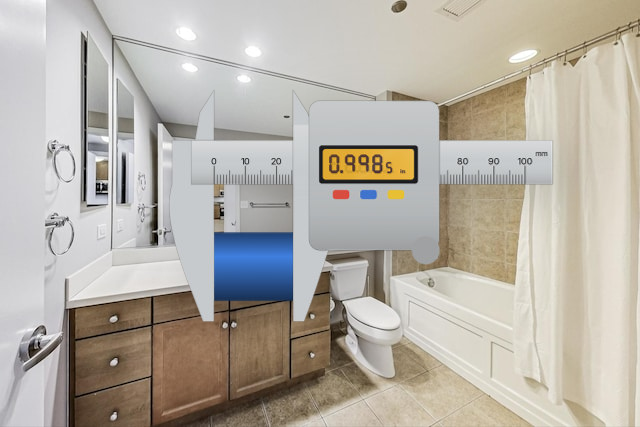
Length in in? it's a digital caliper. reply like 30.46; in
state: 0.9985; in
